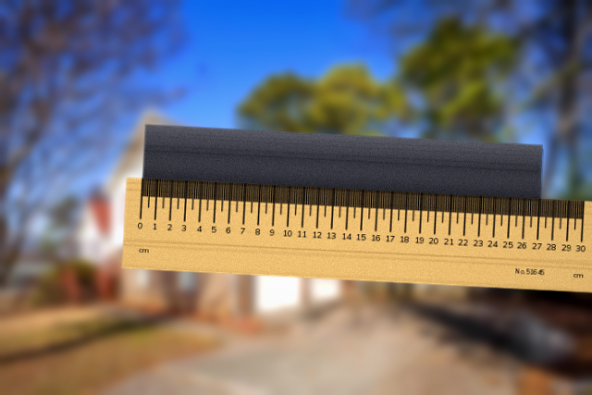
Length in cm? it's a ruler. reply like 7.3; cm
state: 27; cm
